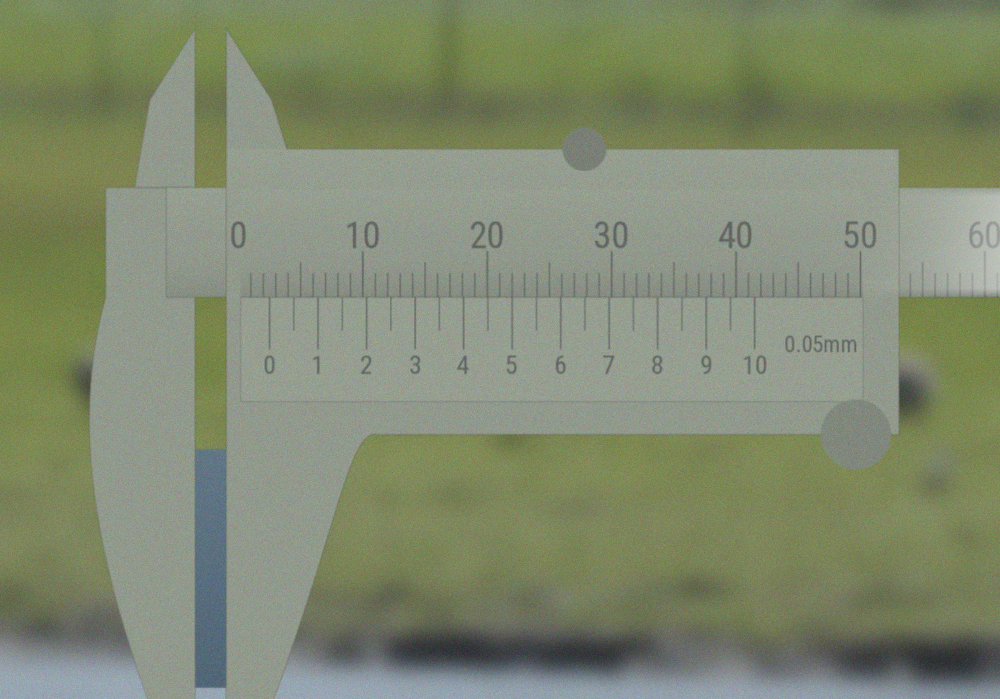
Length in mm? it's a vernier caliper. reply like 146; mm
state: 2.5; mm
